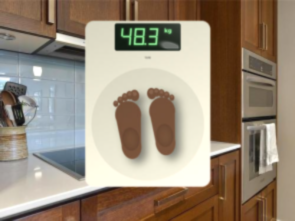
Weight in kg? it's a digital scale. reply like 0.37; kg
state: 48.3; kg
